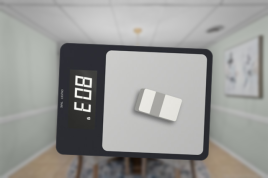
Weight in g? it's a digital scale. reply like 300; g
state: 803; g
